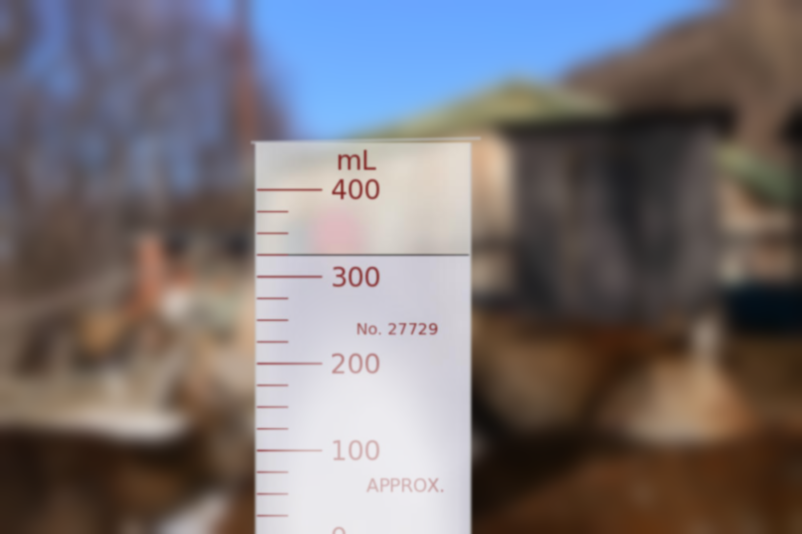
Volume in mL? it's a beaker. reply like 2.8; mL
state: 325; mL
